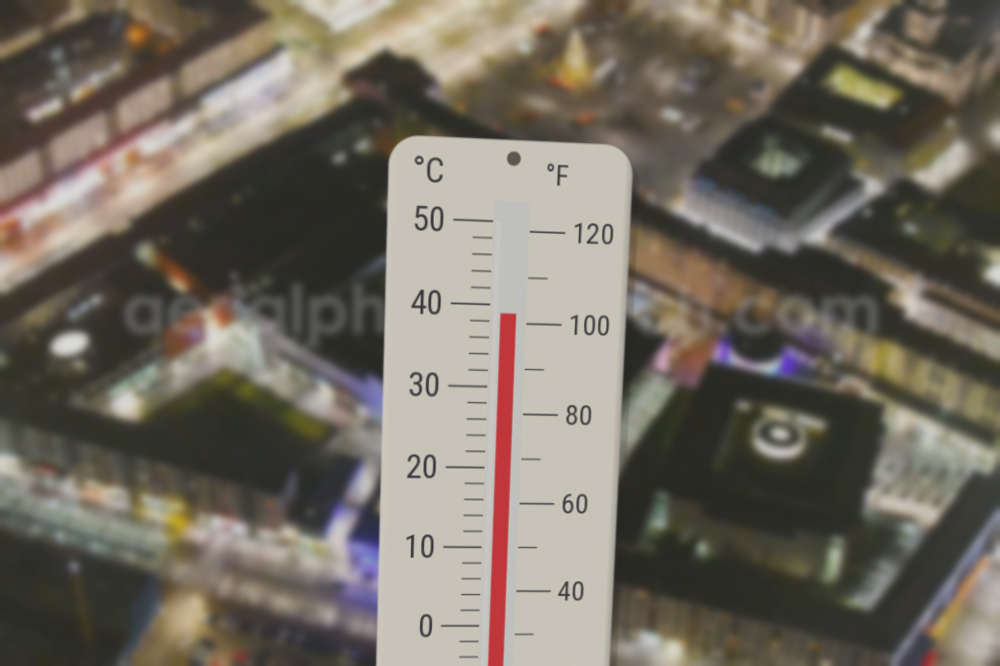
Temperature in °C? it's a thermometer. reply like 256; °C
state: 39; °C
